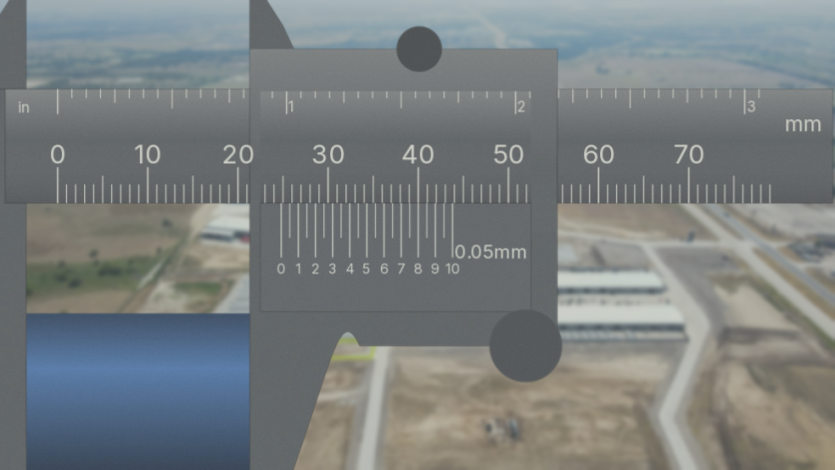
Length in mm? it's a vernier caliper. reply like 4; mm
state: 24.8; mm
